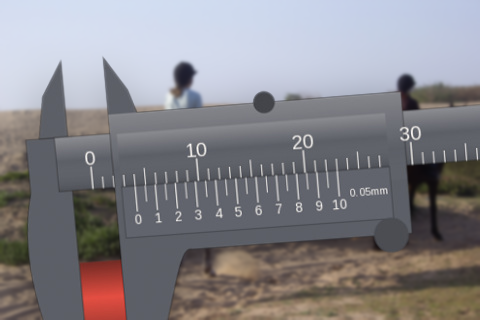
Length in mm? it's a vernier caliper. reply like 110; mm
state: 4.0; mm
